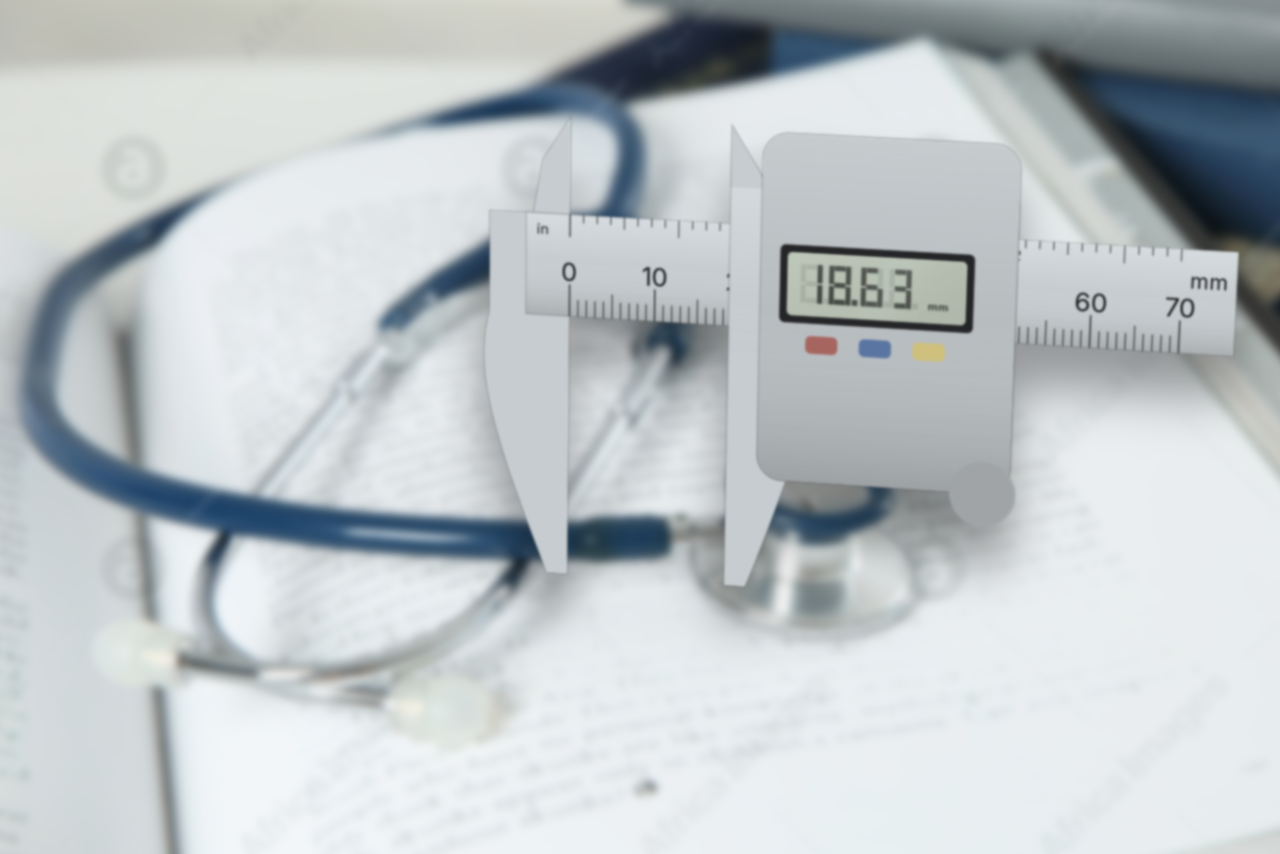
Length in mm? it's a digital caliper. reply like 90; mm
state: 18.63; mm
